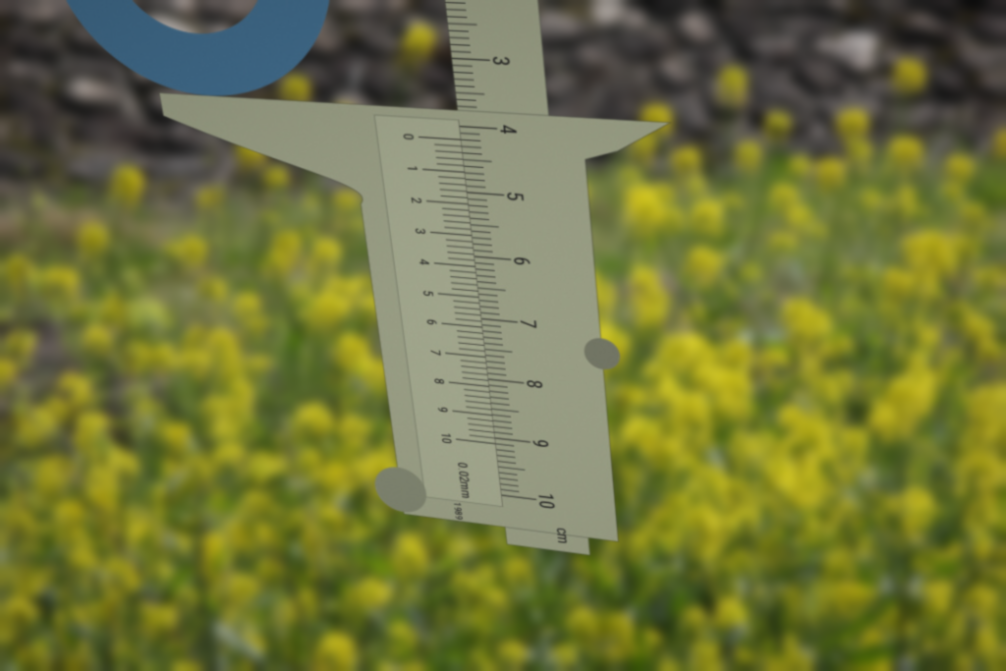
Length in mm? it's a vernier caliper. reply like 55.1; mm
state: 42.0; mm
